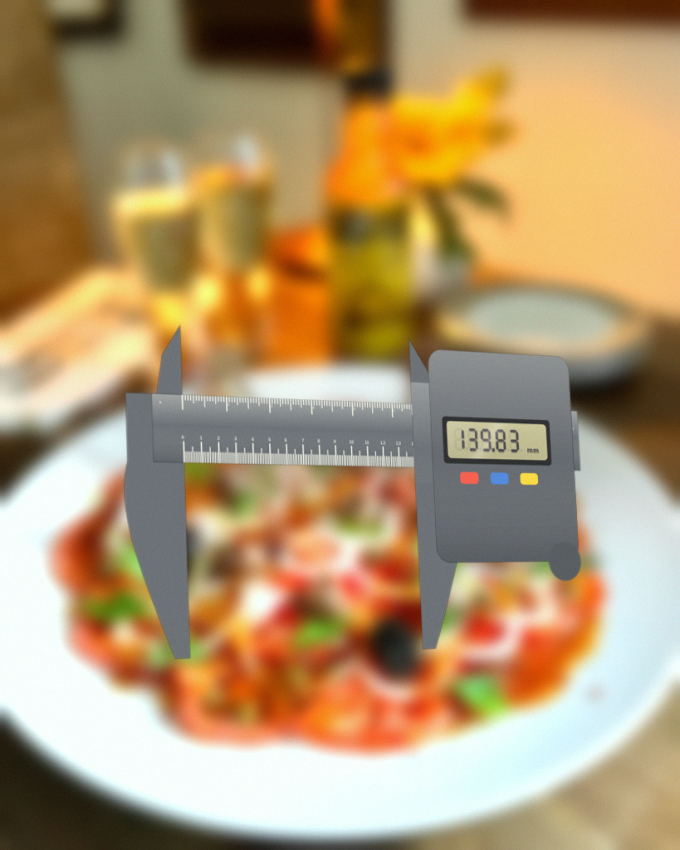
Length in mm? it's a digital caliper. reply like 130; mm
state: 139.83; mm
